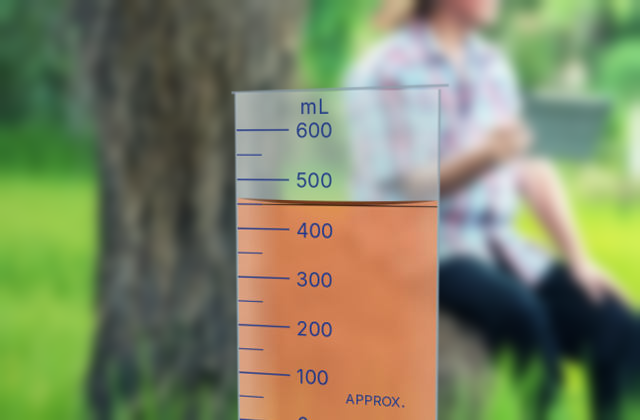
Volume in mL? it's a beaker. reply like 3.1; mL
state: 450; mL
